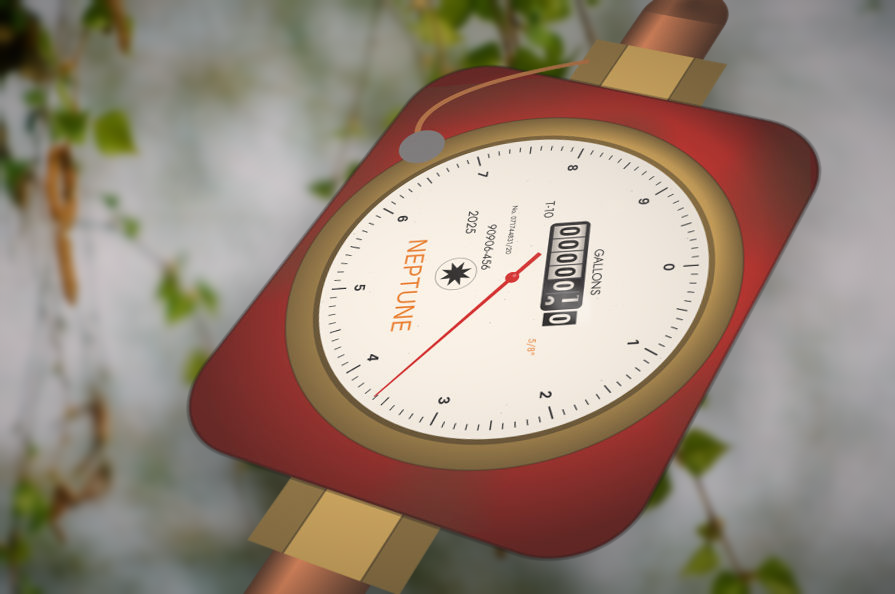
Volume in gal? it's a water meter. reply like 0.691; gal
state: 13.6; gal
